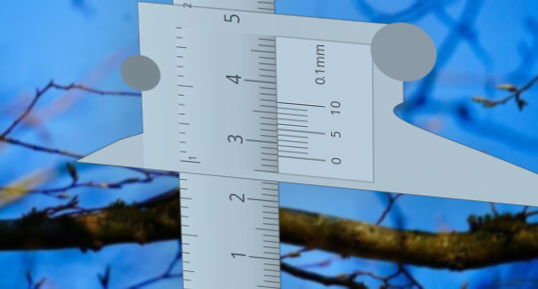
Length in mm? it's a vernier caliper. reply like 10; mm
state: 27.8; mm
